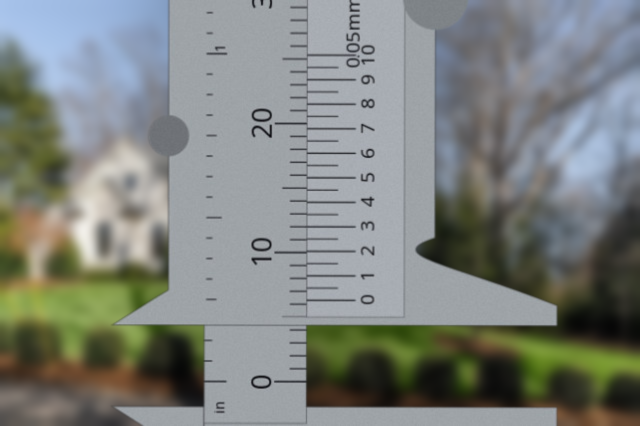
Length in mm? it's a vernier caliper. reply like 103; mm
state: 6.3; mm
